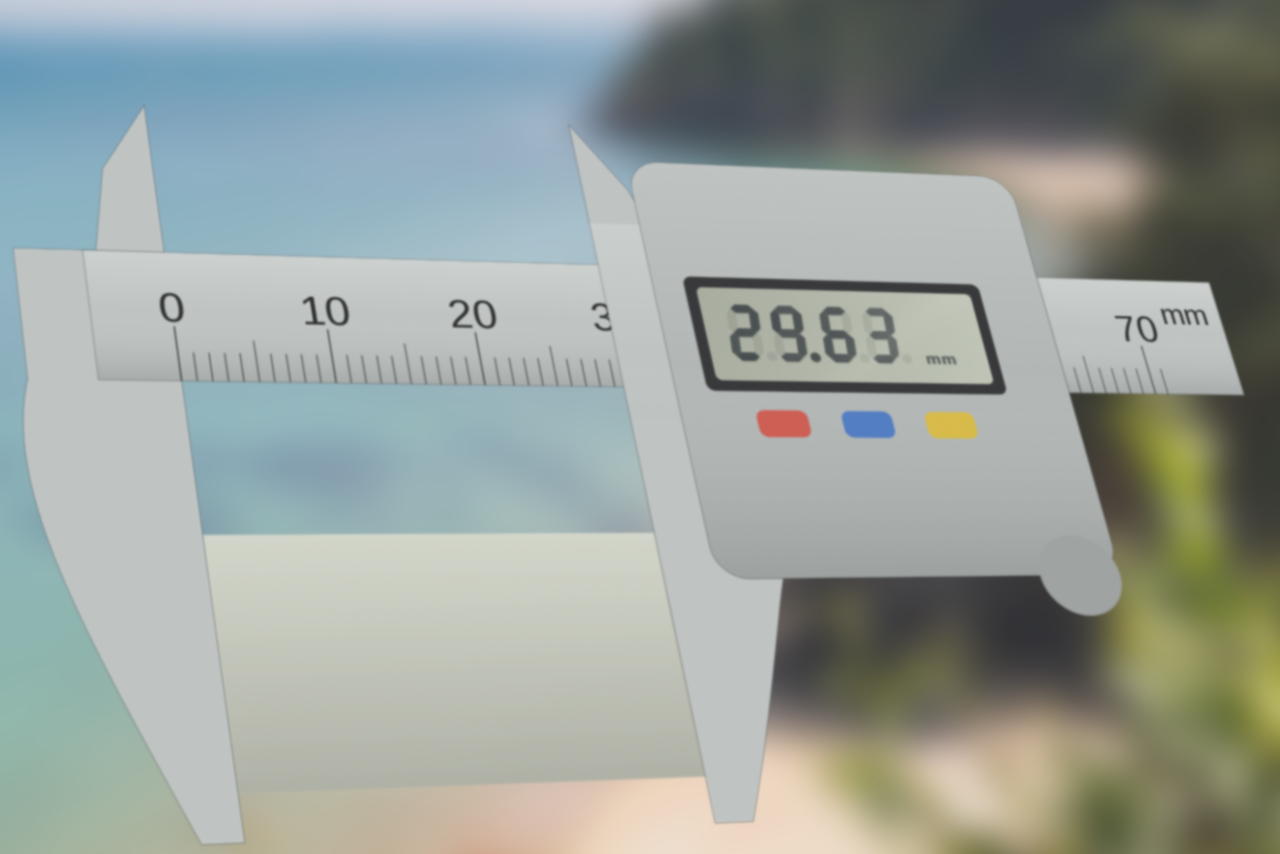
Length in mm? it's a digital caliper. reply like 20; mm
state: 29.63; mm
